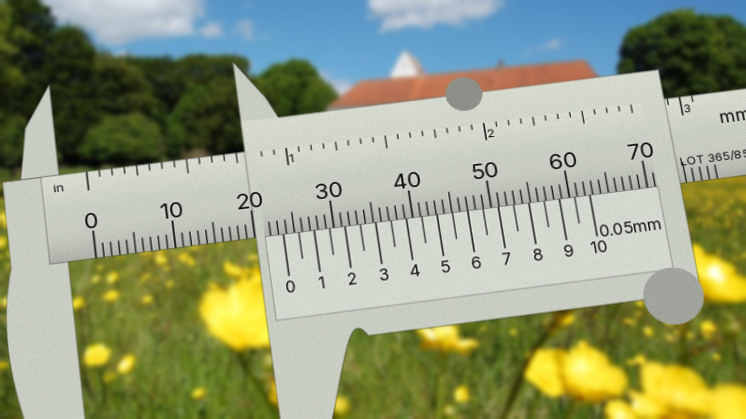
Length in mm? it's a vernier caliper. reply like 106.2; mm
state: 23.6; mm
